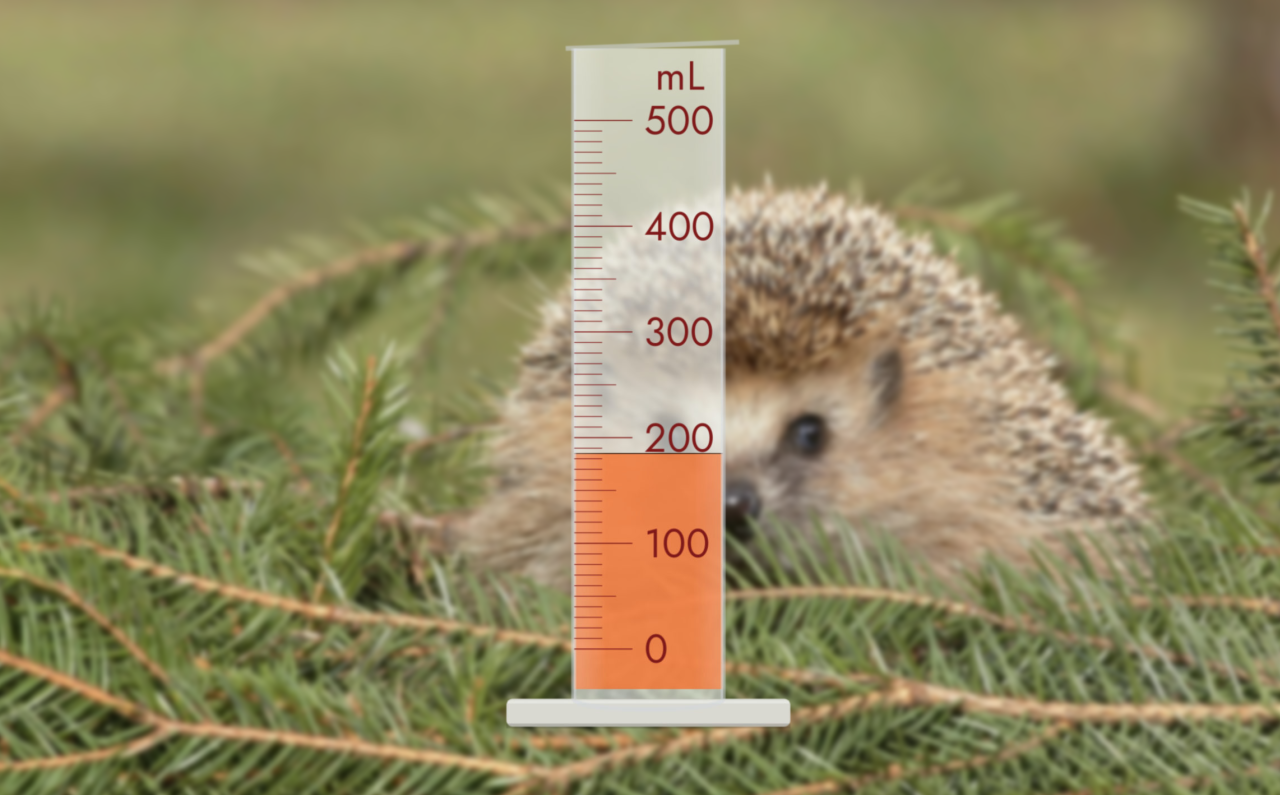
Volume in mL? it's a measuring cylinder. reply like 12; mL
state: 185; mL
